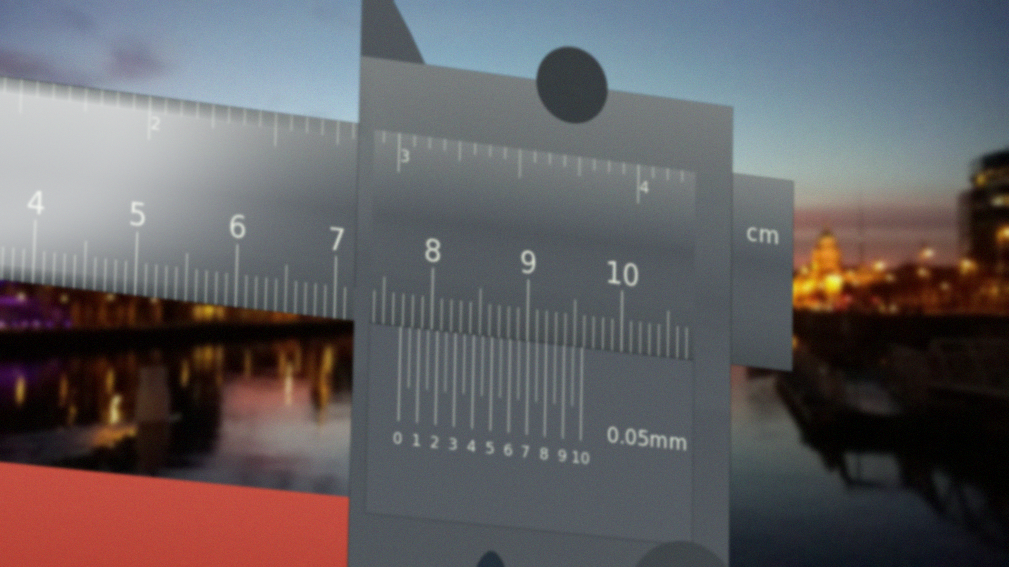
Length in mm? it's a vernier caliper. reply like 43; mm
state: 76.8; mm
